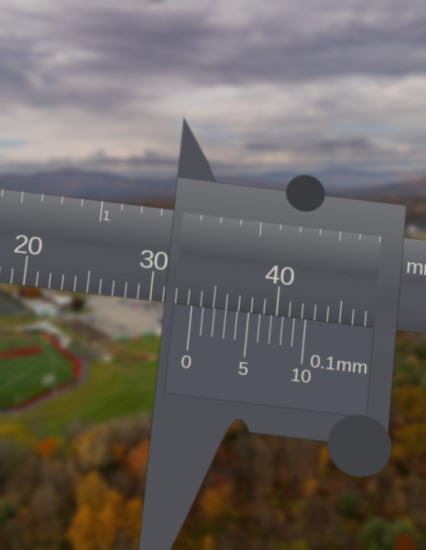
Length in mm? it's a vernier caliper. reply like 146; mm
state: 33.3; mm
